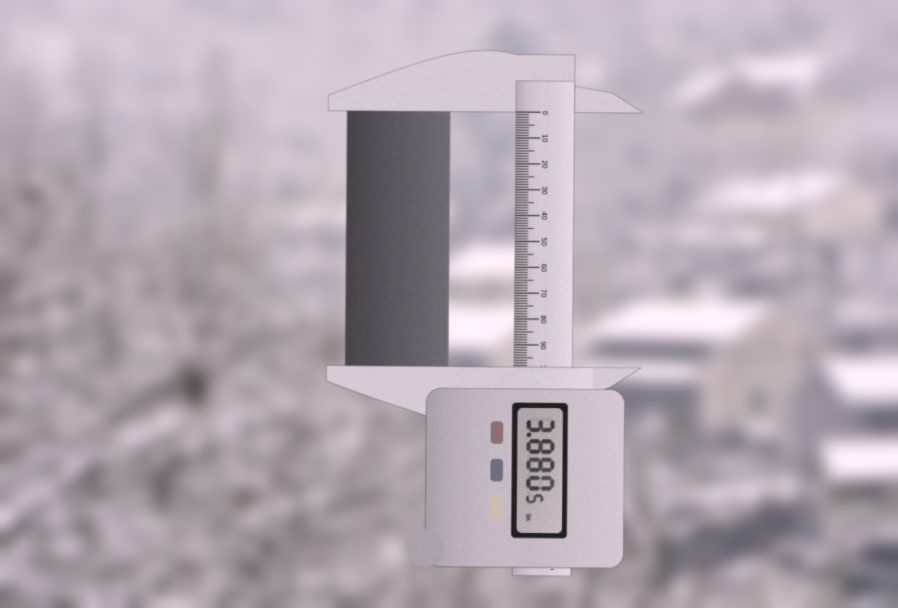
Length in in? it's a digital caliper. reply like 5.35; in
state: 3.8805; in
